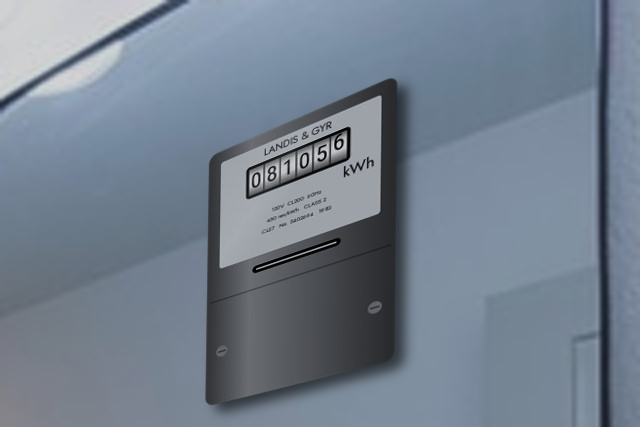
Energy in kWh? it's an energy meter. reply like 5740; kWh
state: 81056; kWh
